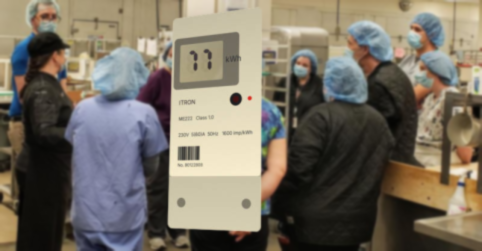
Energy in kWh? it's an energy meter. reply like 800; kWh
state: 77; kWh
